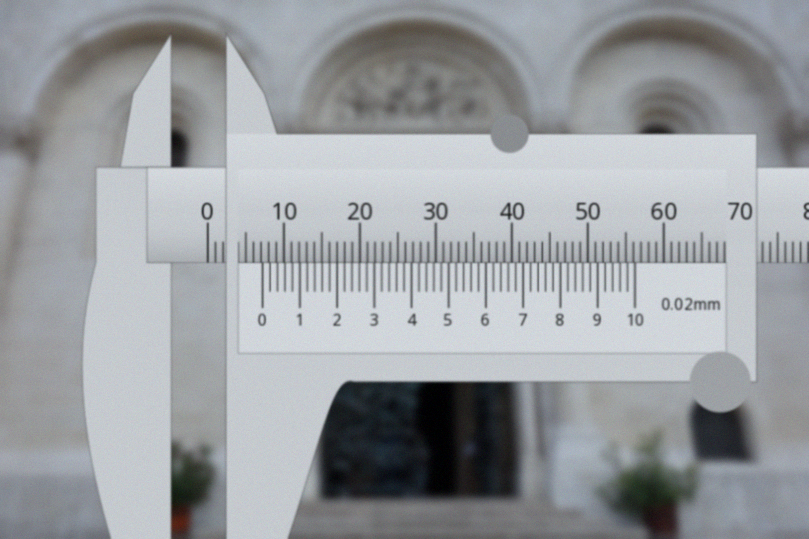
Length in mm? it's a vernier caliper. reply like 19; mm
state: 7.2; mm
